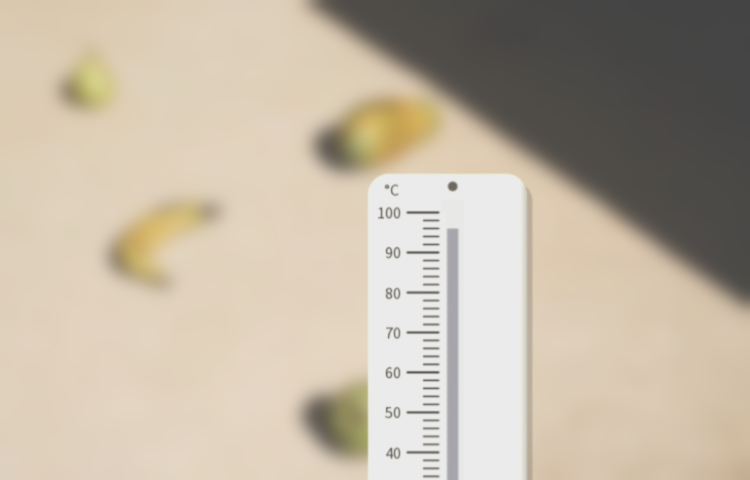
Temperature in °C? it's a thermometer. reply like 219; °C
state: 96; °C
